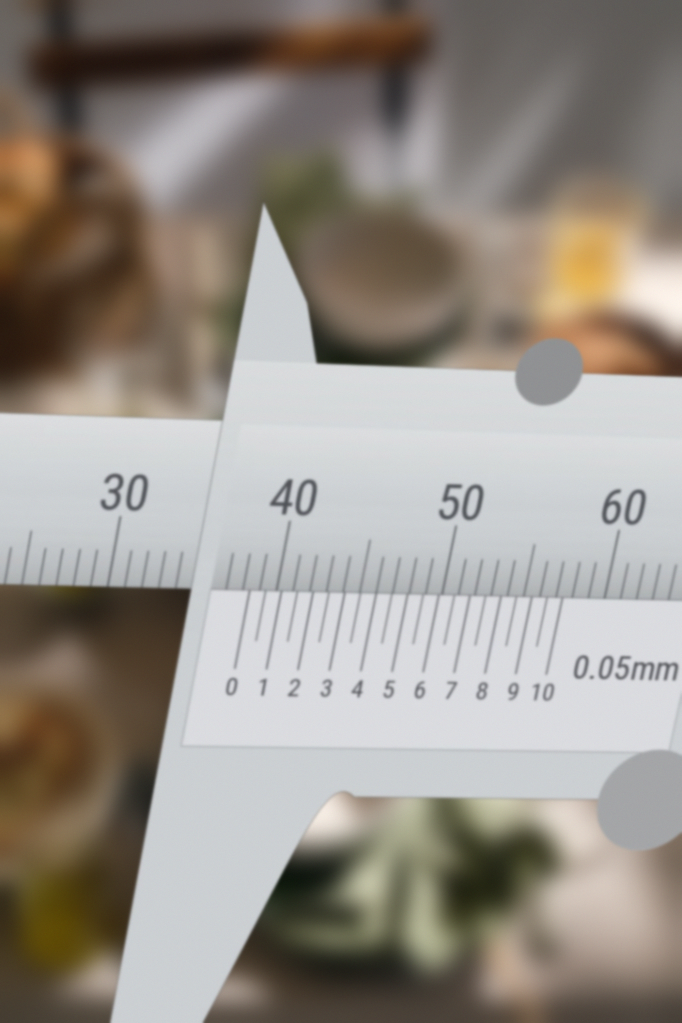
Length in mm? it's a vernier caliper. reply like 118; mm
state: 38.4; mm
